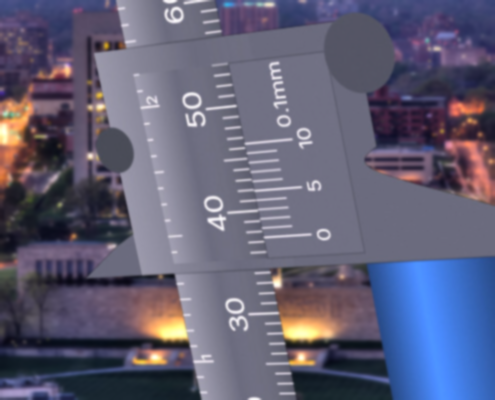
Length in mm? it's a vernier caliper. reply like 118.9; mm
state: 37.4; mm
